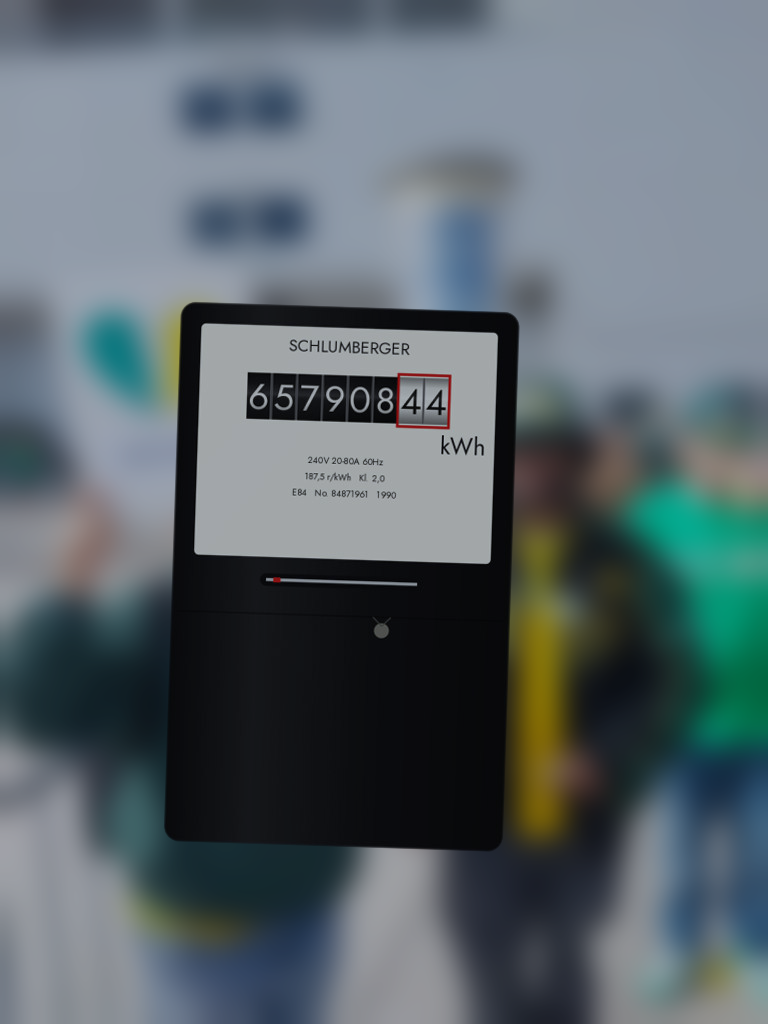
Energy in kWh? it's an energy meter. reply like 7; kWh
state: 657908.44; kWh
